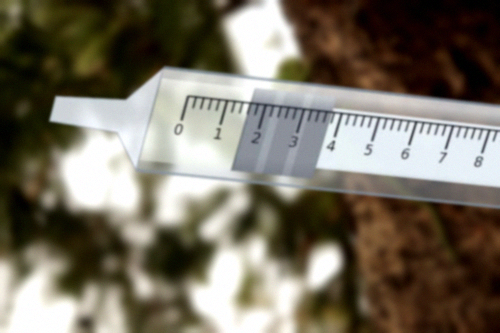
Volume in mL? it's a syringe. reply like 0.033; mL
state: 1.6; mL
